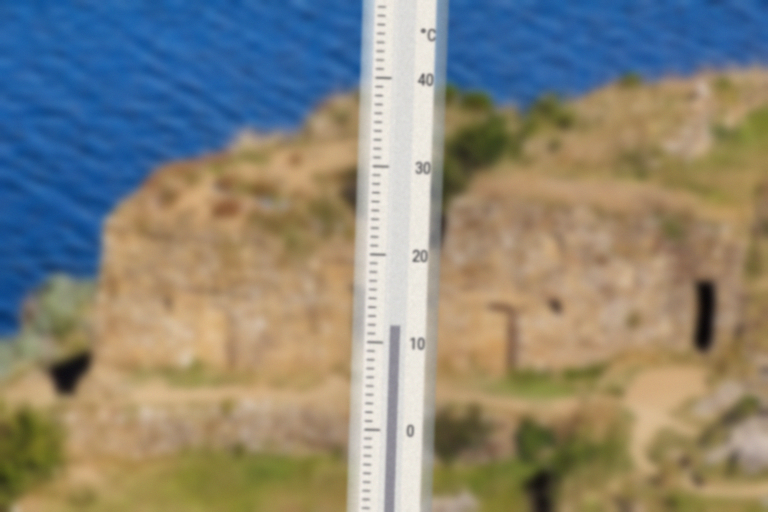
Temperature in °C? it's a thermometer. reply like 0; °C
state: 12; °C
